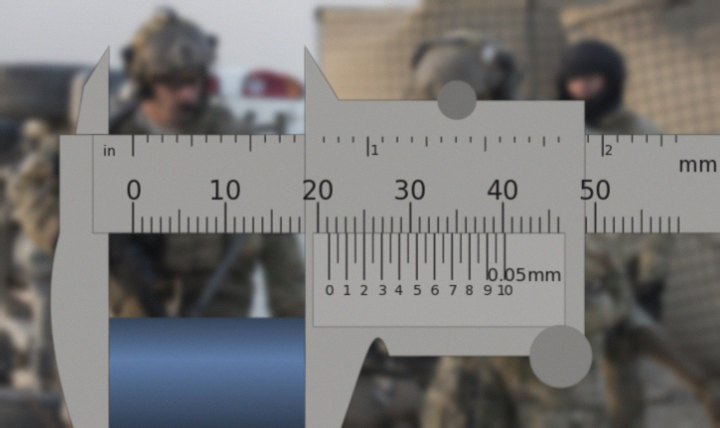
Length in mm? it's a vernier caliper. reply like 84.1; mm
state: 21.2; mm
